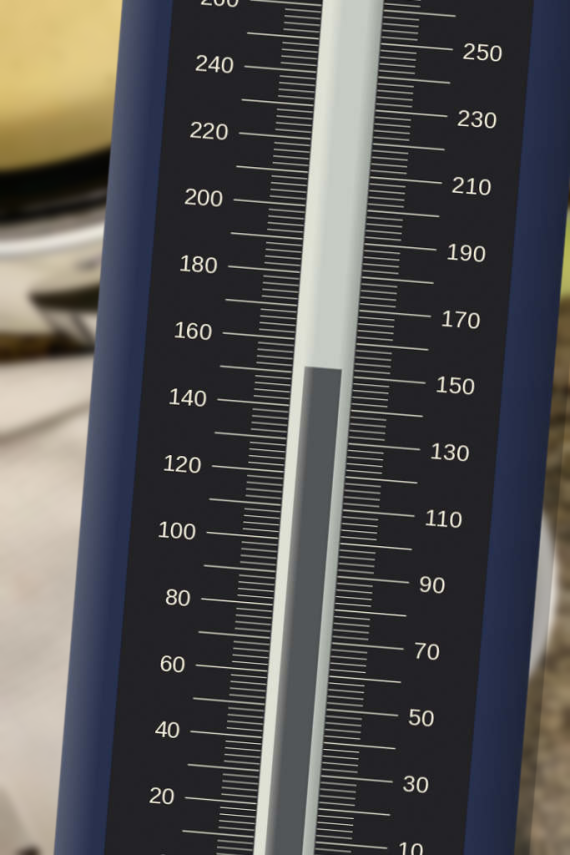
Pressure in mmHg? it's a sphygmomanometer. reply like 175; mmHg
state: 152; mmHg
